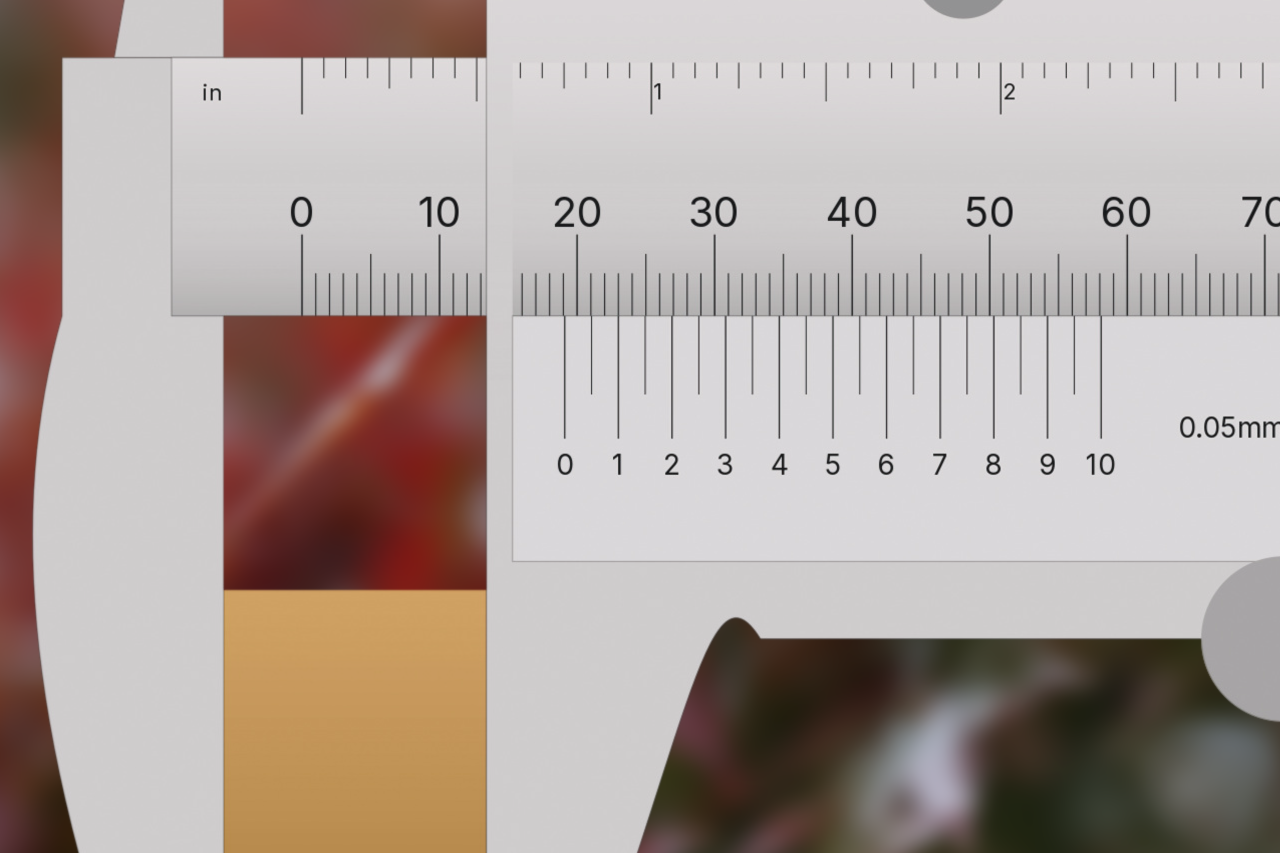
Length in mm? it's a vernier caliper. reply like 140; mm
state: 19.1; mm
